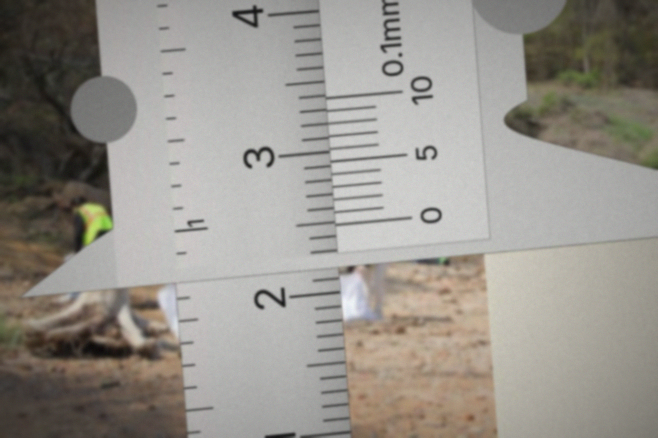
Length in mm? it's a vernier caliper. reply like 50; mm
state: 24.8; mm
